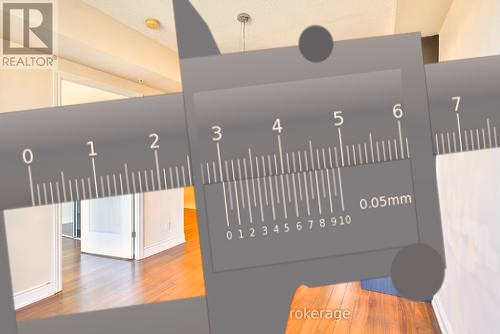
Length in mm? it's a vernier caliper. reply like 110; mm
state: 30.2; mm
